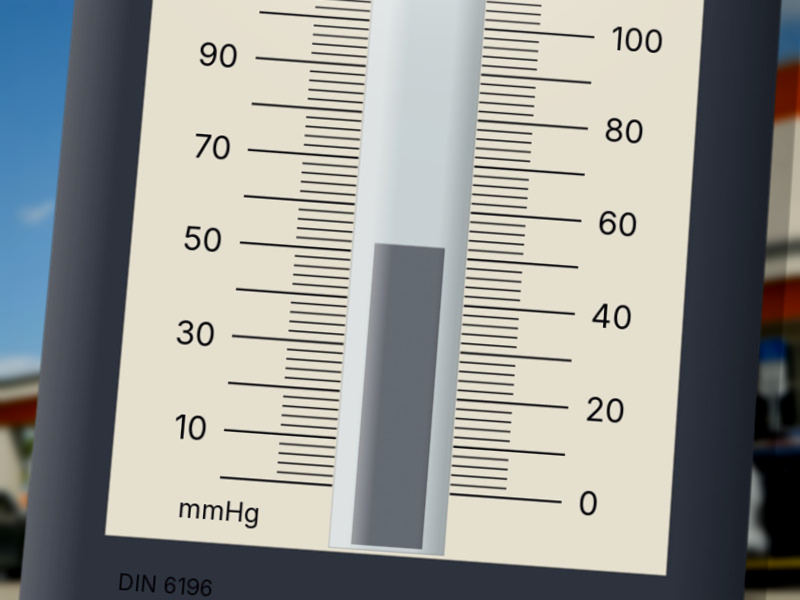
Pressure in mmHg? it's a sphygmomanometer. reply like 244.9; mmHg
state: 52; mmHg
